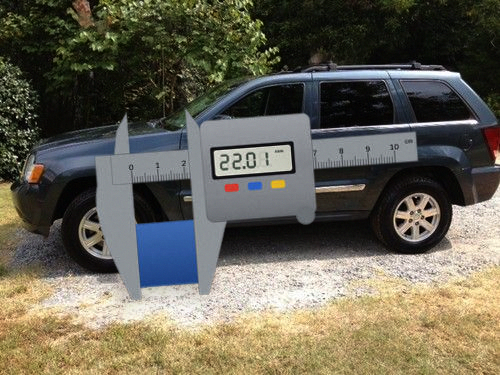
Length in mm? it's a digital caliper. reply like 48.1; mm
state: 22.01; mm
